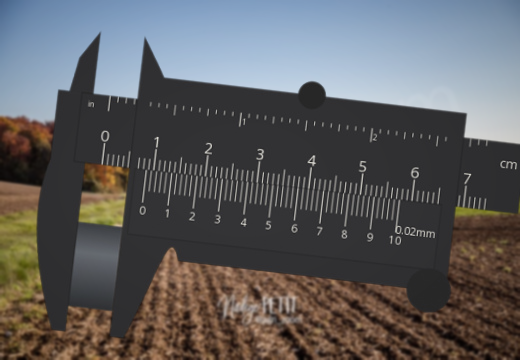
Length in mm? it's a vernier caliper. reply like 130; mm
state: 8.6; mm
